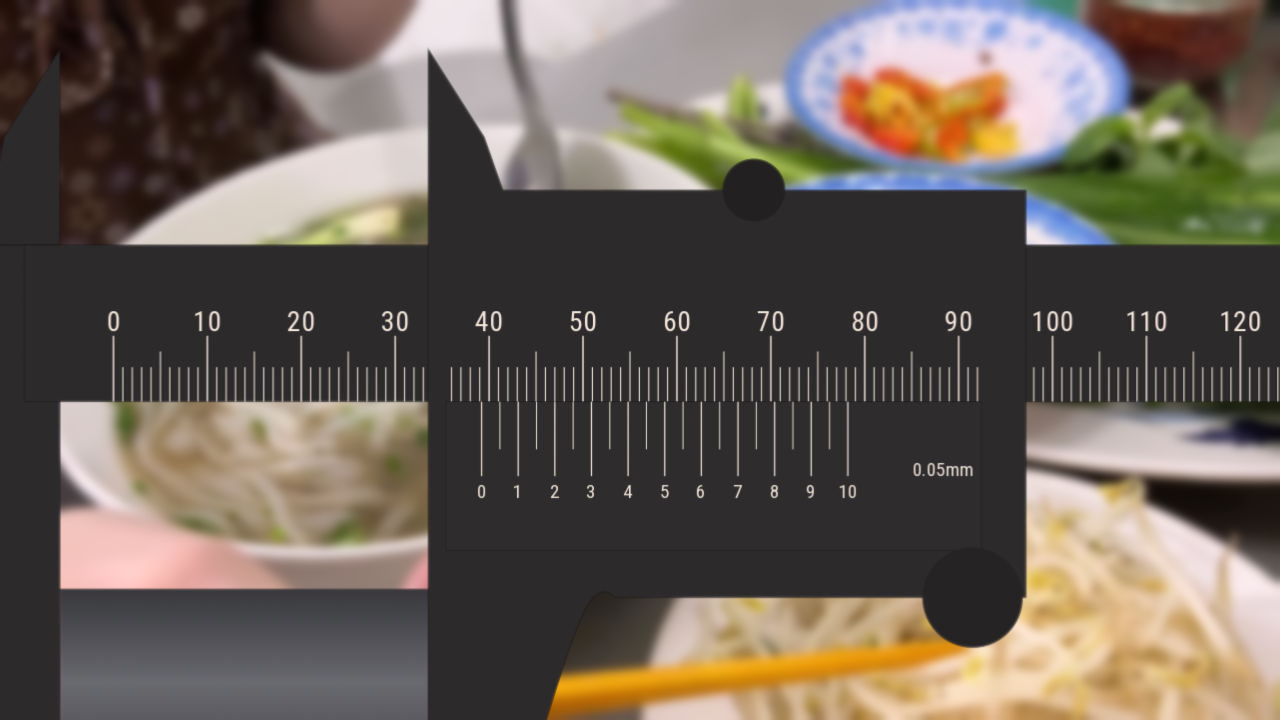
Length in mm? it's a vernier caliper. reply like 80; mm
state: 39.2; mm
